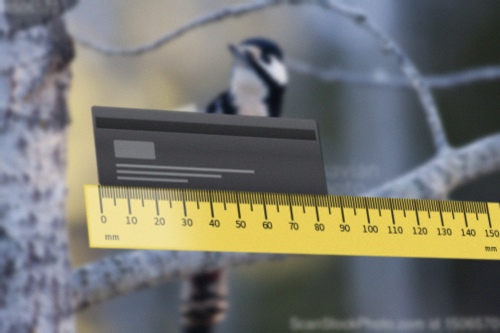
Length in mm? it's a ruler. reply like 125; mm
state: 85; mm
